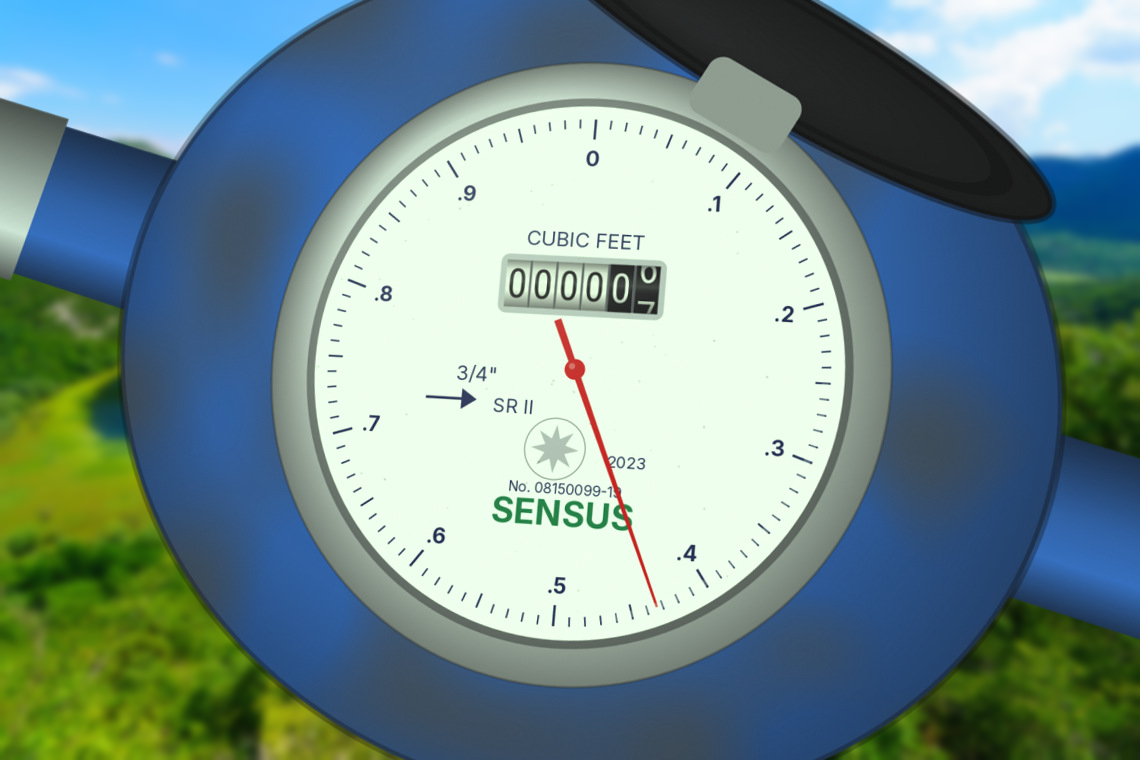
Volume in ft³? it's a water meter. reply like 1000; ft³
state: 6.43; ft³
